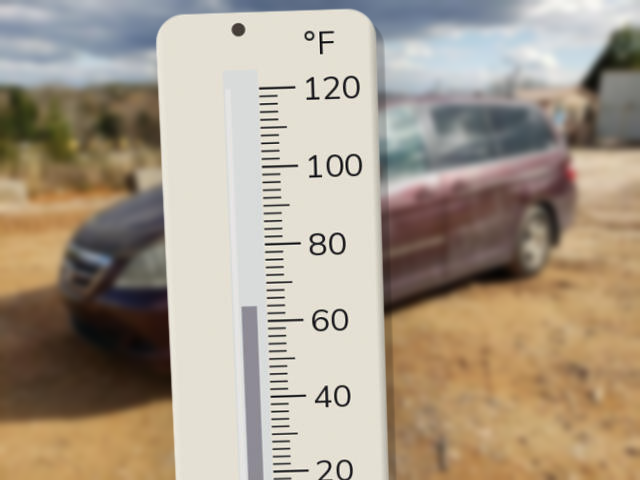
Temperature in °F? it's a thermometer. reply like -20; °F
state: 64; °F
